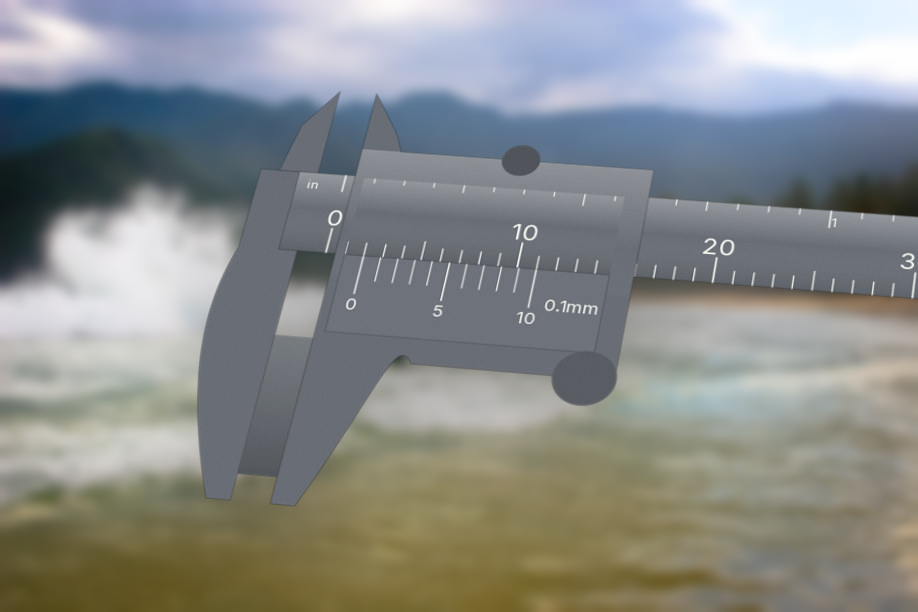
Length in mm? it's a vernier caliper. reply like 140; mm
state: 2.0; mm
